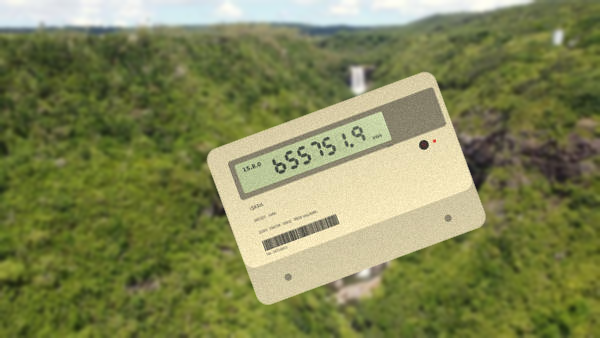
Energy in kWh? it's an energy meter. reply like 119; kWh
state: 655751.9; kWh
